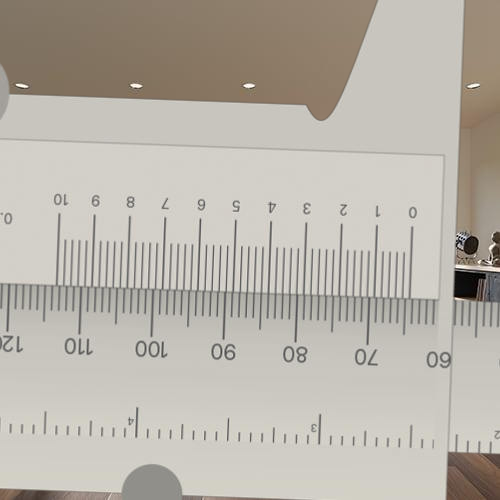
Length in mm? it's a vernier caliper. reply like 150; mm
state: 64.4; mm
